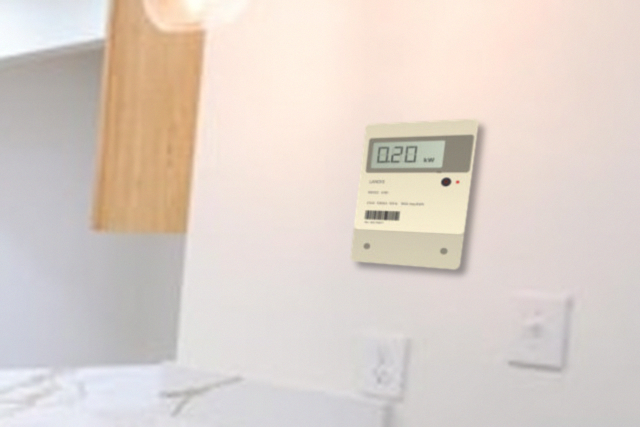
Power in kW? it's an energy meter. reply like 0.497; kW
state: 0.20; kW
